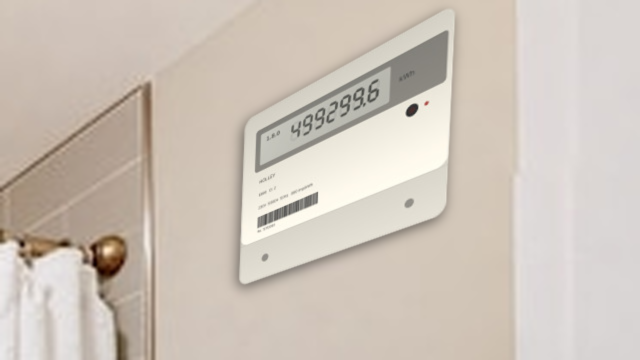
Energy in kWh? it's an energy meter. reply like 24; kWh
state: 499299.6; kWh
